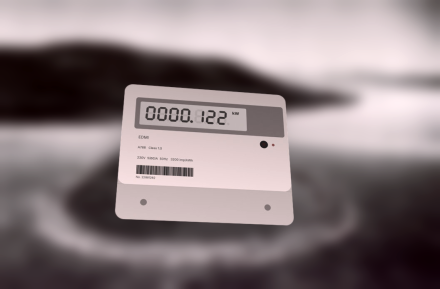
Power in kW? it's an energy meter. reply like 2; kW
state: 0.122; kW
